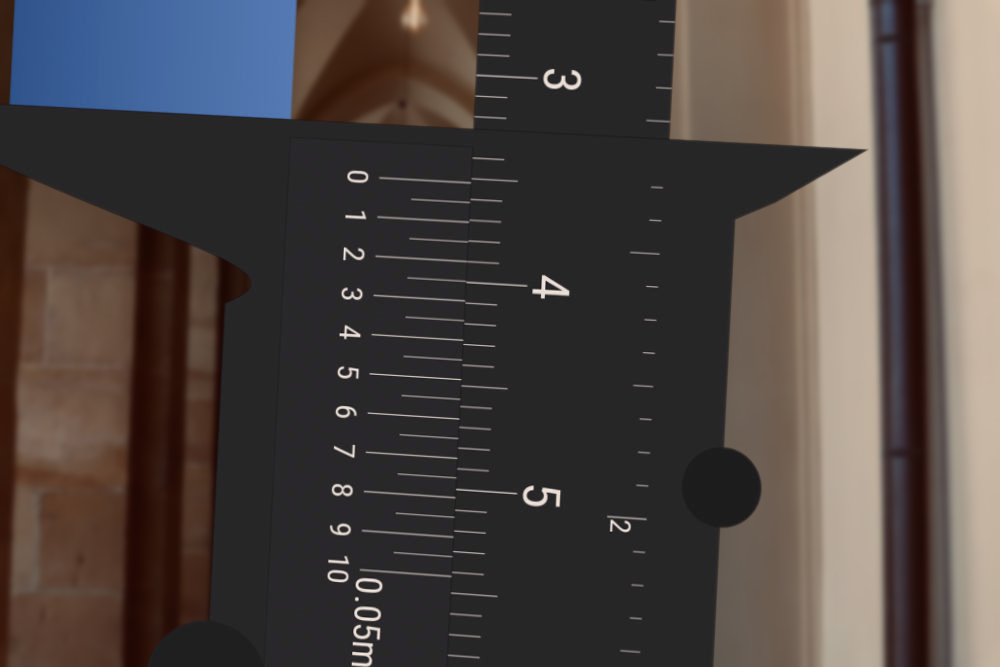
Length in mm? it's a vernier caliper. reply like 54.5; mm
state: 35.2; mm
